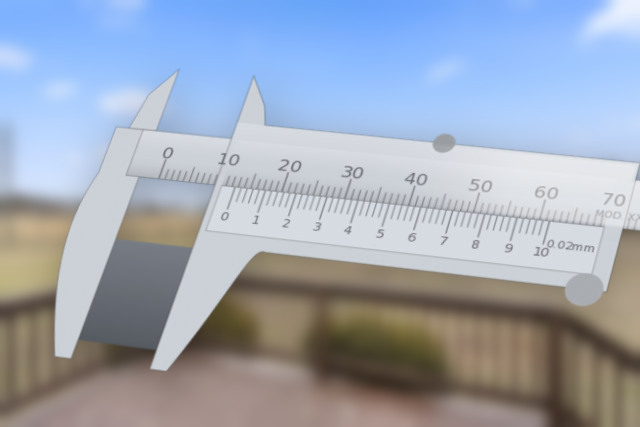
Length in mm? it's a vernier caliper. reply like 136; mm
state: 12.5; mm
